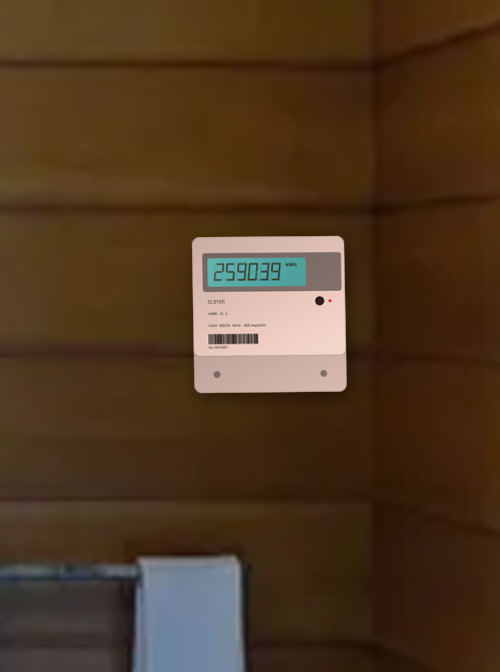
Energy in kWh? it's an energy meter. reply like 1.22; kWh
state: 259039; kWh
